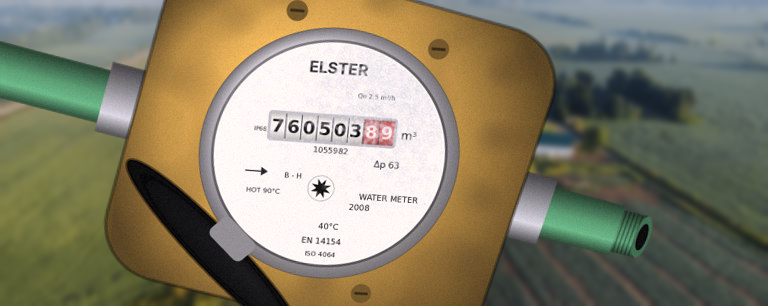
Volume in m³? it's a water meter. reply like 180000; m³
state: 760503.89; m³
